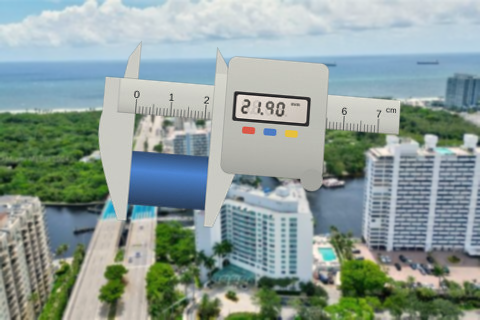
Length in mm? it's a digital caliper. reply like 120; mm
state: 21.90; mm
